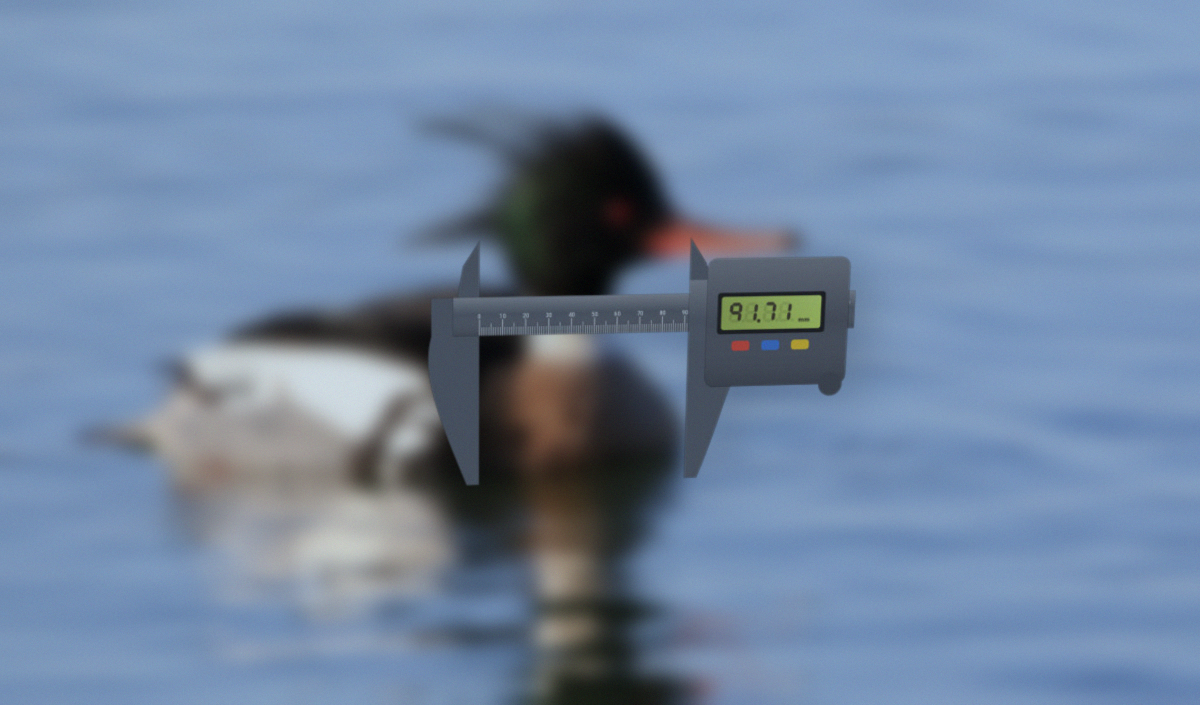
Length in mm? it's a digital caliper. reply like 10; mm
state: 91.71; mm
